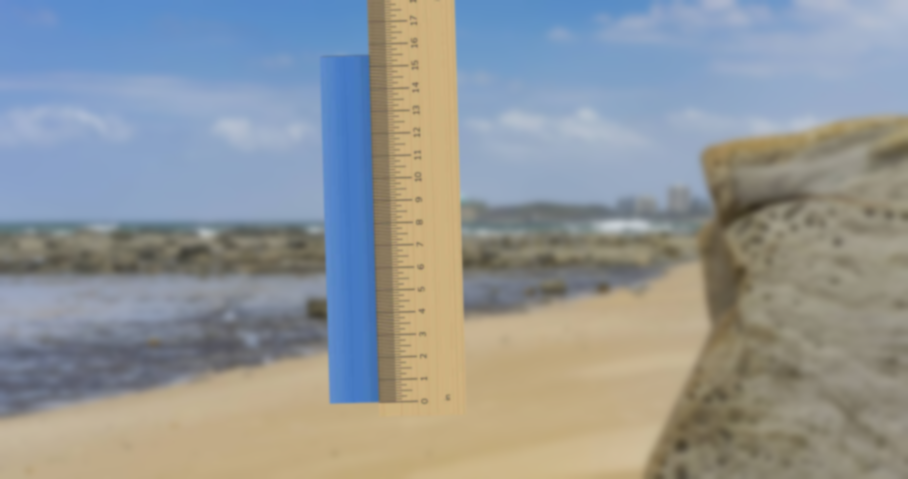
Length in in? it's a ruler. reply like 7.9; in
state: 15.5; in
